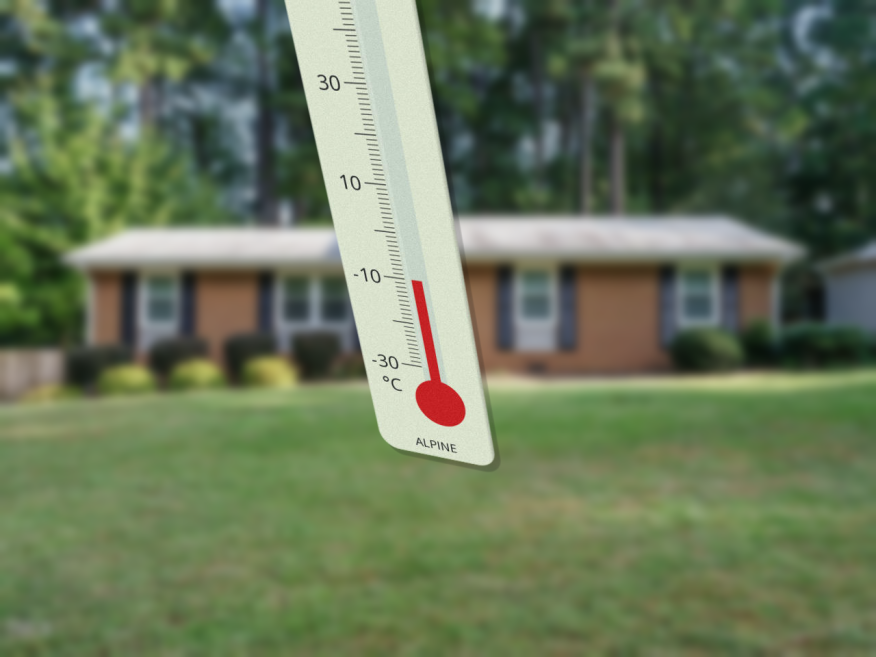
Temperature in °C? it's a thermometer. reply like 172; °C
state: -10; °C
